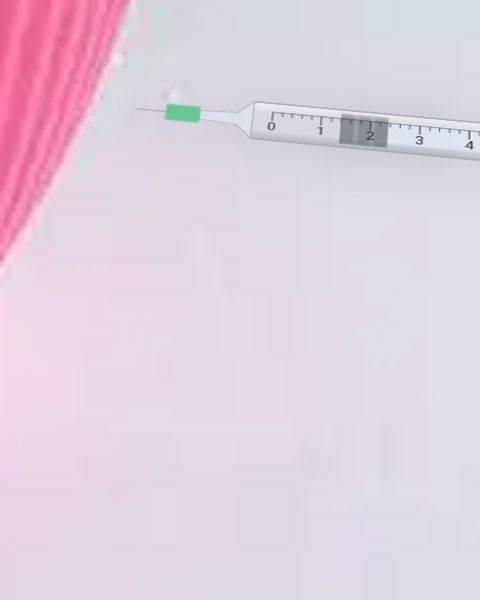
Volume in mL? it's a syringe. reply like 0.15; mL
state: 1.4; mL
